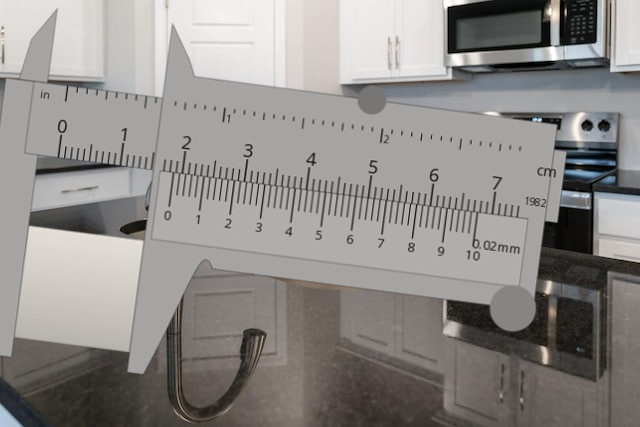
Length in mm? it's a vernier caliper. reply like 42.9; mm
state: 18.6; mm
